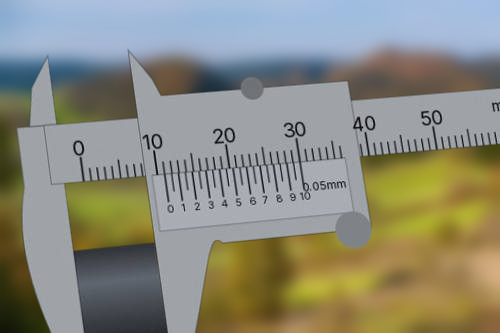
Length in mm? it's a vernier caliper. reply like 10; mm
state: 11.0; mm
